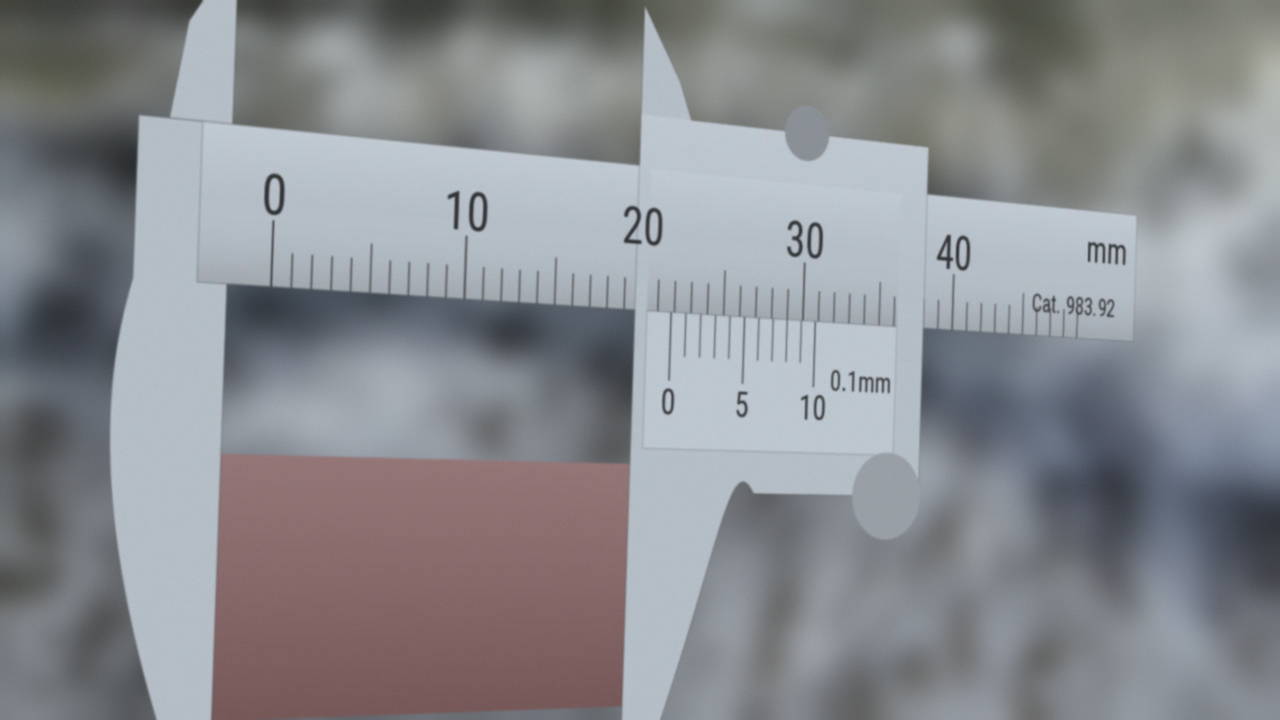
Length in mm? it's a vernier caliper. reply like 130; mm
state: 21.8; mm
